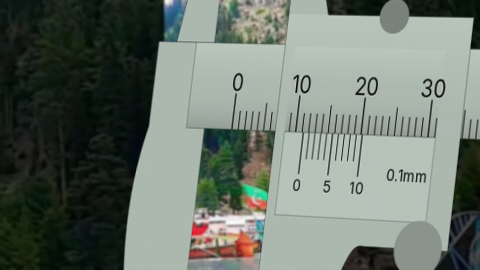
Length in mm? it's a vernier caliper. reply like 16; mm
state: 11.2; mm
